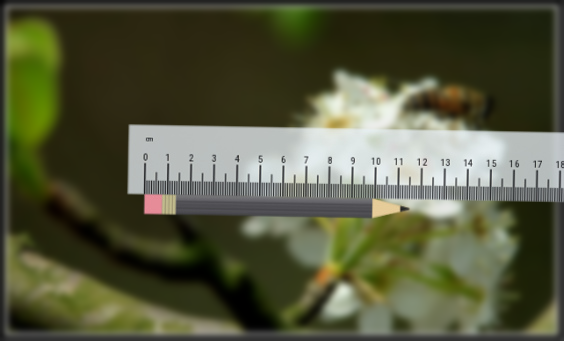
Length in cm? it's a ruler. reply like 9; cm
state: 11.5; cm
